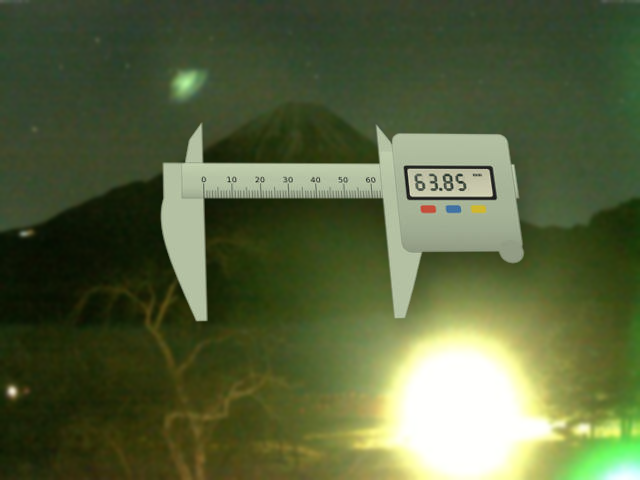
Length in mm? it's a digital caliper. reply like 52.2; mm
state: 63.85; mm
